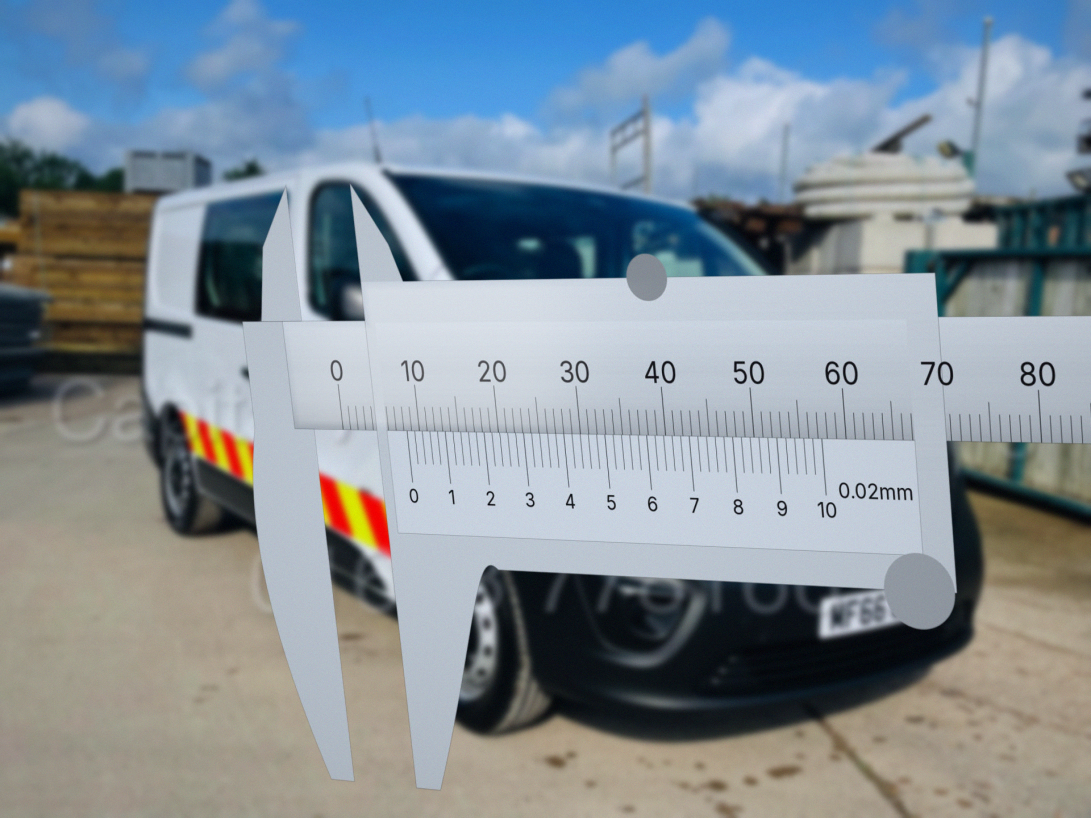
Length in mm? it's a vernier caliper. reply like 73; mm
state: 8.4; mm
